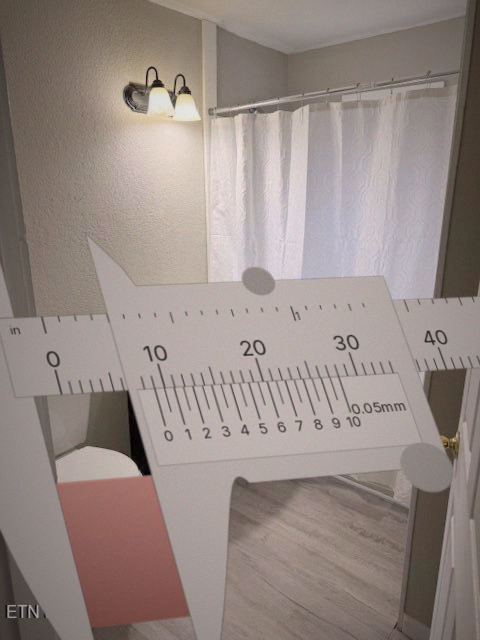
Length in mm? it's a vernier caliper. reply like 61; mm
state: 9.0; mm
